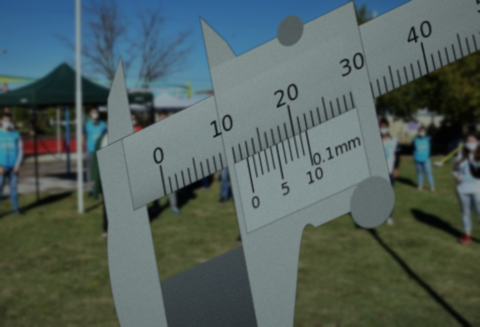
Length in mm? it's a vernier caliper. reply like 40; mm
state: 12.8; mm
